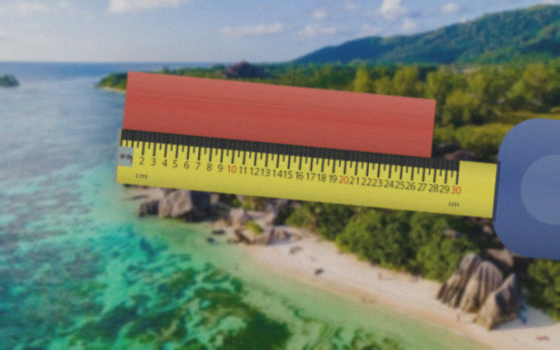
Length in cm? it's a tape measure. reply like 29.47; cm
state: 27.5; cm
